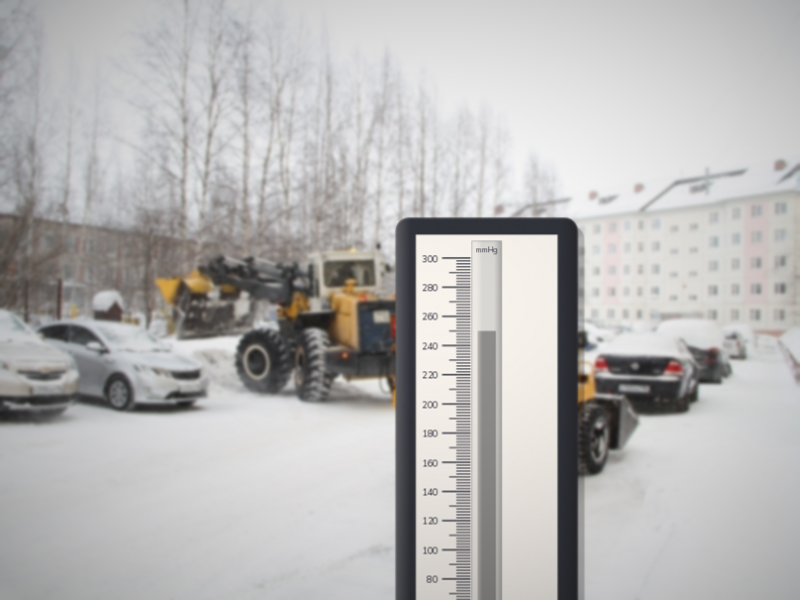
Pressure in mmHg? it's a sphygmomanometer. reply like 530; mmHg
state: 250; mmHg
